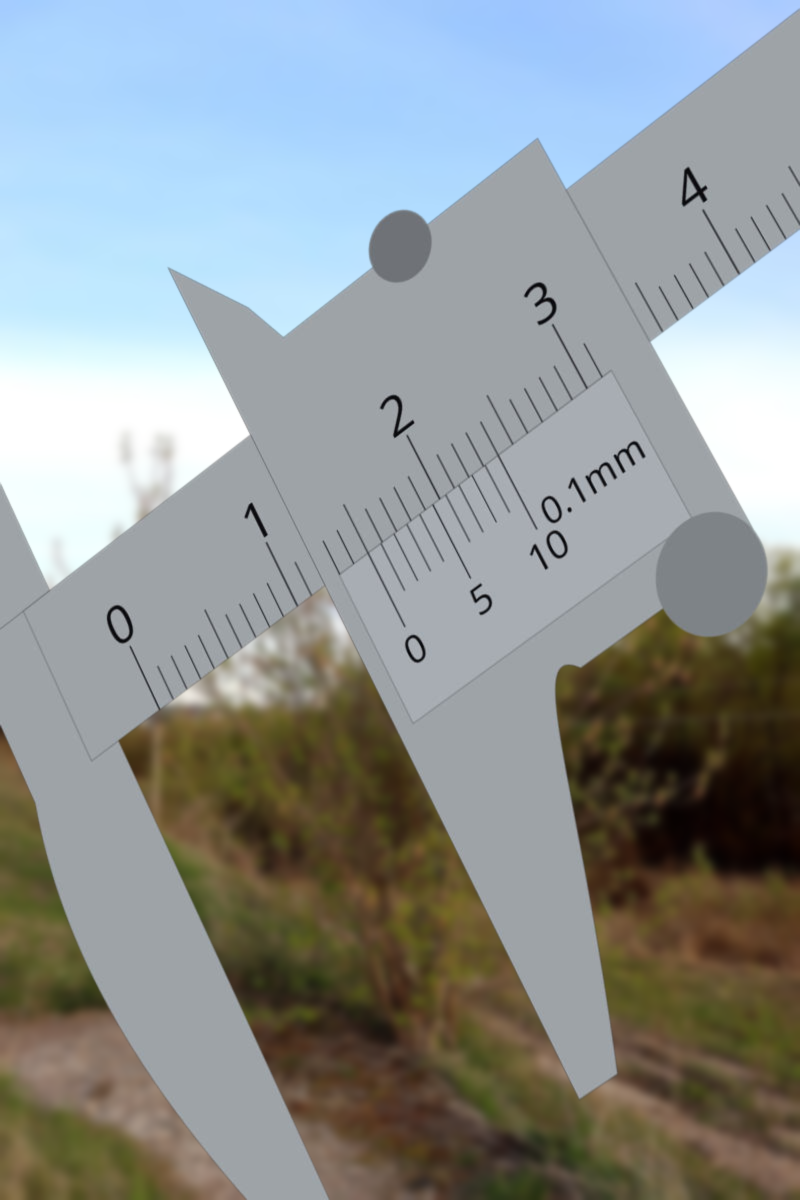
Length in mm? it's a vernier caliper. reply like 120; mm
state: 15.0; mm
